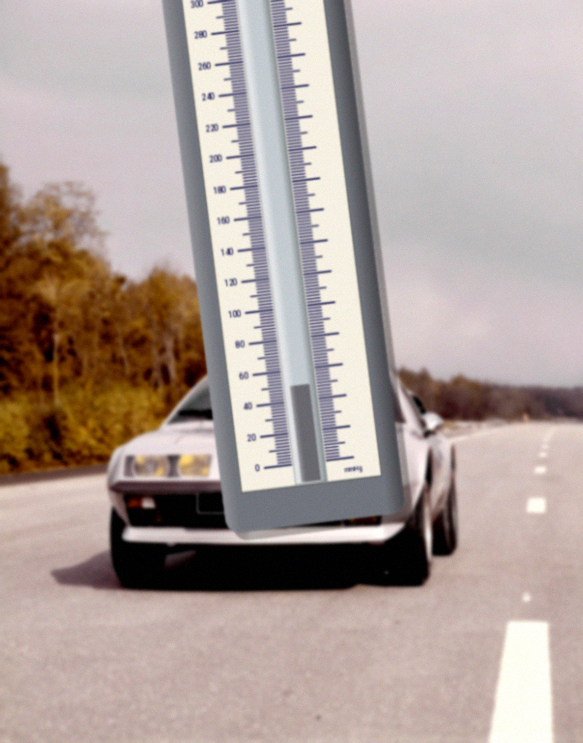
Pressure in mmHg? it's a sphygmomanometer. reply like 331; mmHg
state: 50; mmHg
